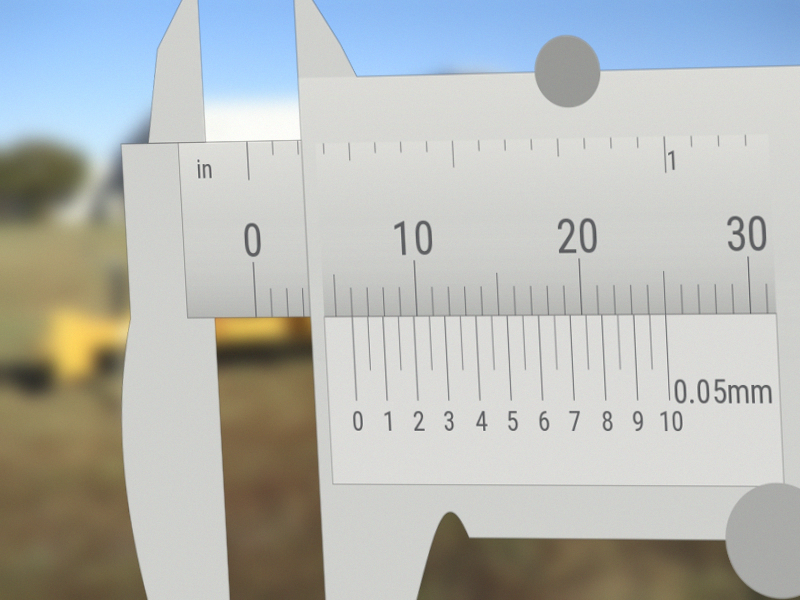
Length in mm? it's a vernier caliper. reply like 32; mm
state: 6.0; mm
